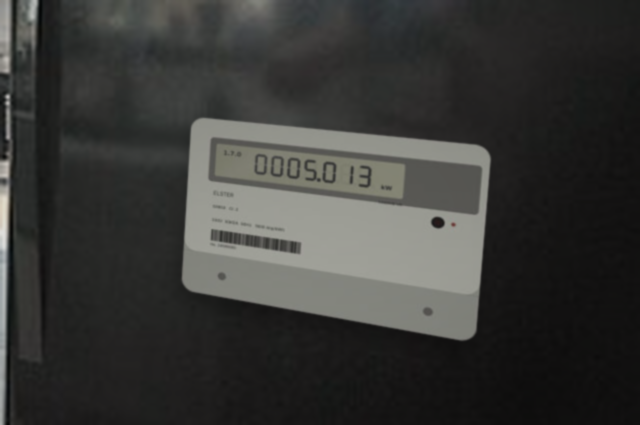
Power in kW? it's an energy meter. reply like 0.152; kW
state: 5.013; kW
